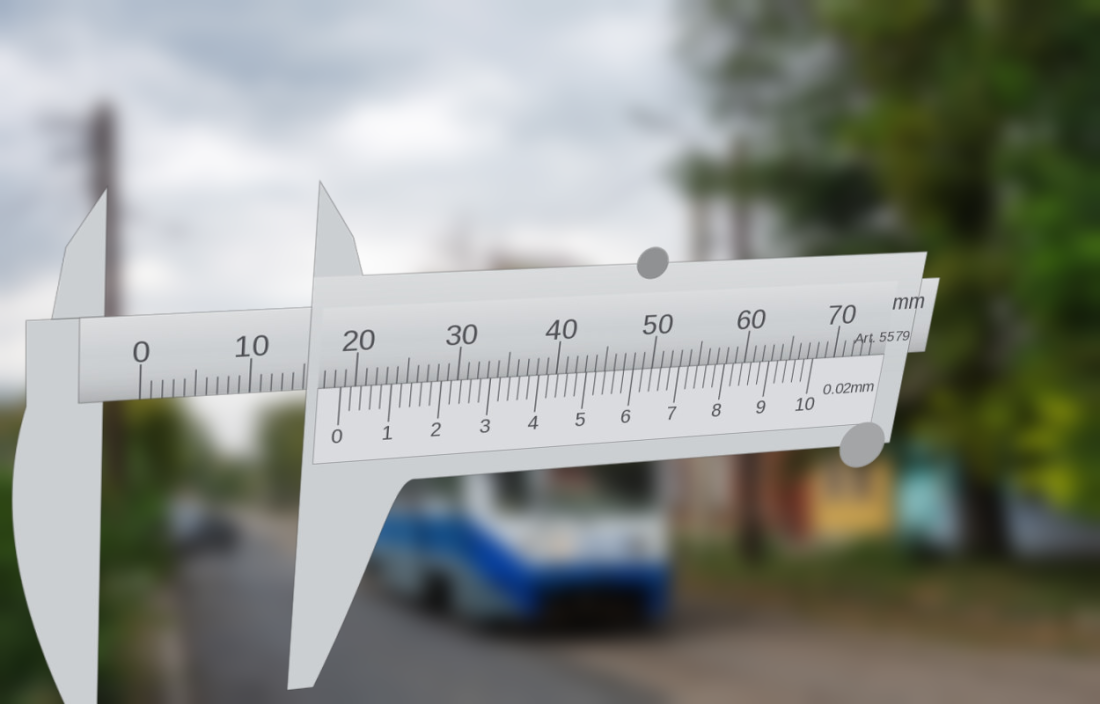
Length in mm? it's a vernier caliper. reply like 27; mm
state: 18.6; mm
